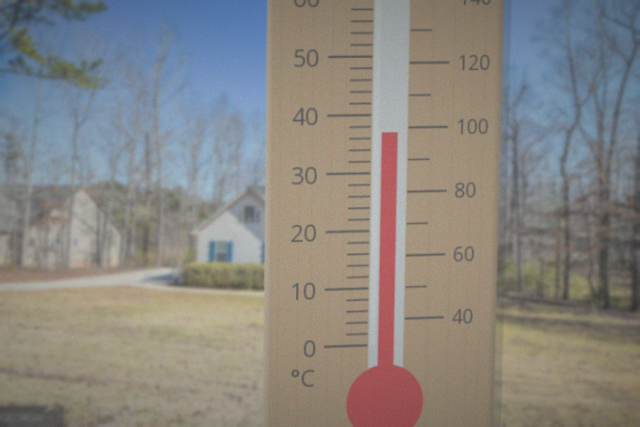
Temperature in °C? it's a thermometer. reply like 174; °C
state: 37; °C
